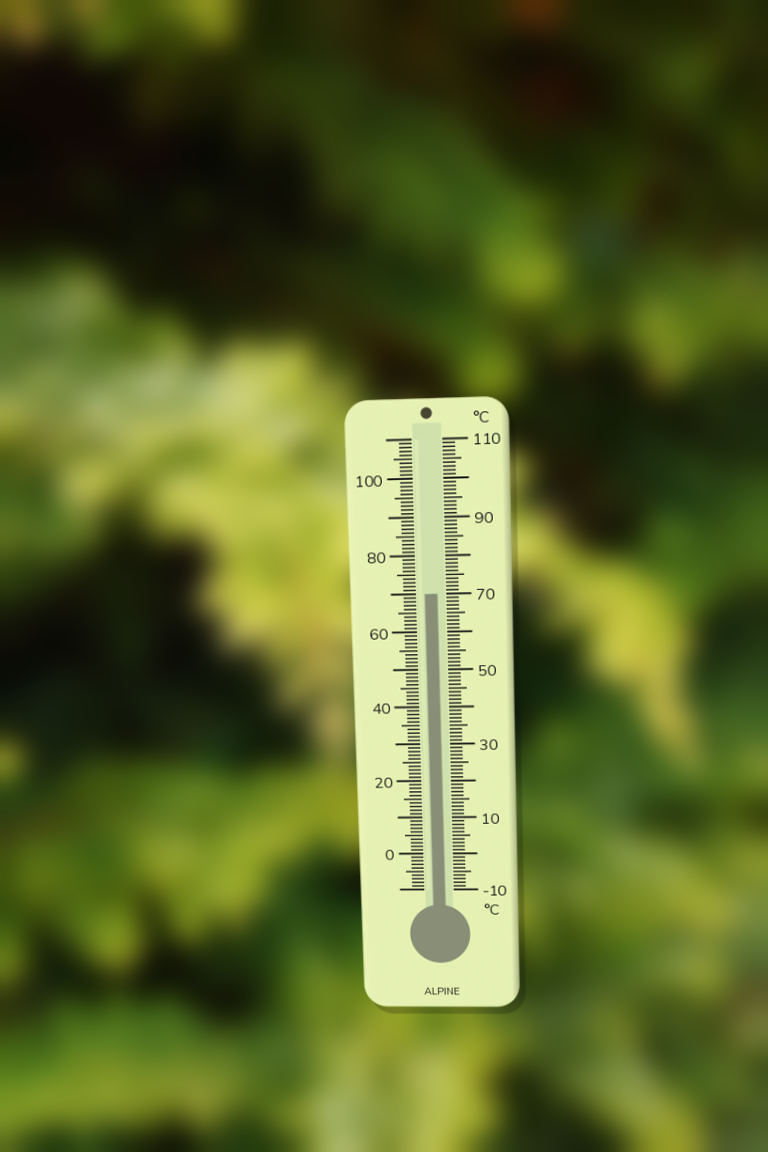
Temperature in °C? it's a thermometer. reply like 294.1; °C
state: 70; °C
